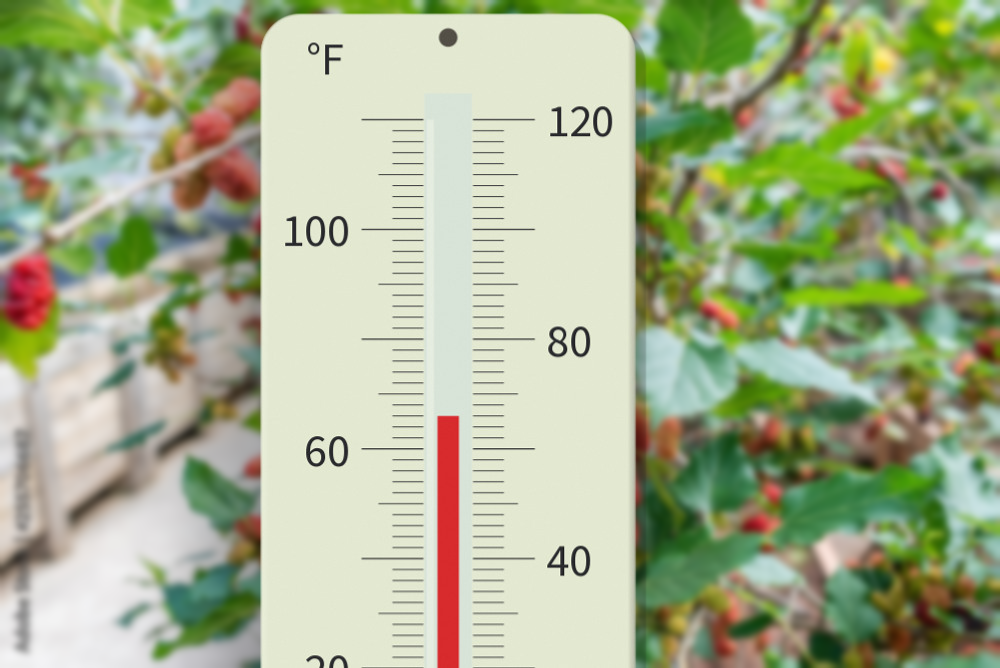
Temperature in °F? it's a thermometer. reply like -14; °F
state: 66; °F
